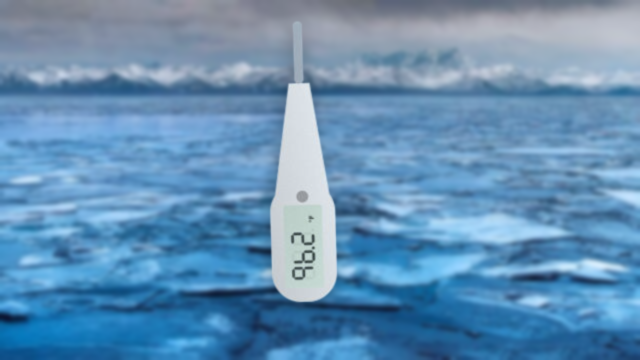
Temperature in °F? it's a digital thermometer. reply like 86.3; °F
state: 96.2; °F
